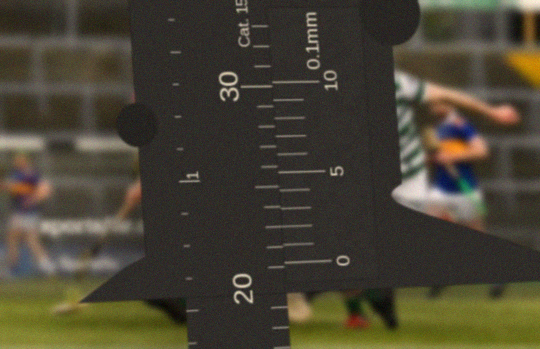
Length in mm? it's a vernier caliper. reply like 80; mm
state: 21.2; mm
